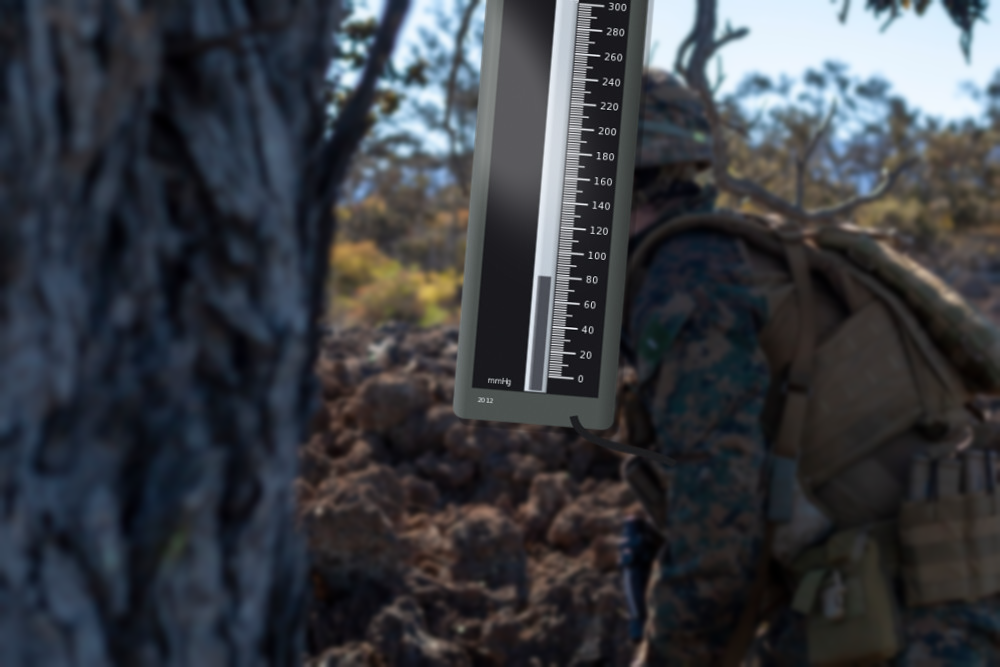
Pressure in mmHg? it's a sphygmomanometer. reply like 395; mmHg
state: 80; mmHg
